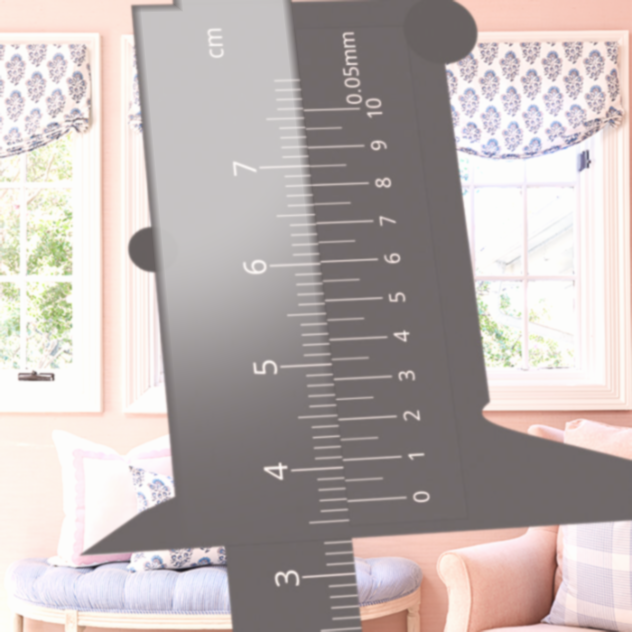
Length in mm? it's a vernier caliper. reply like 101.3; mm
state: 36.8; mm
